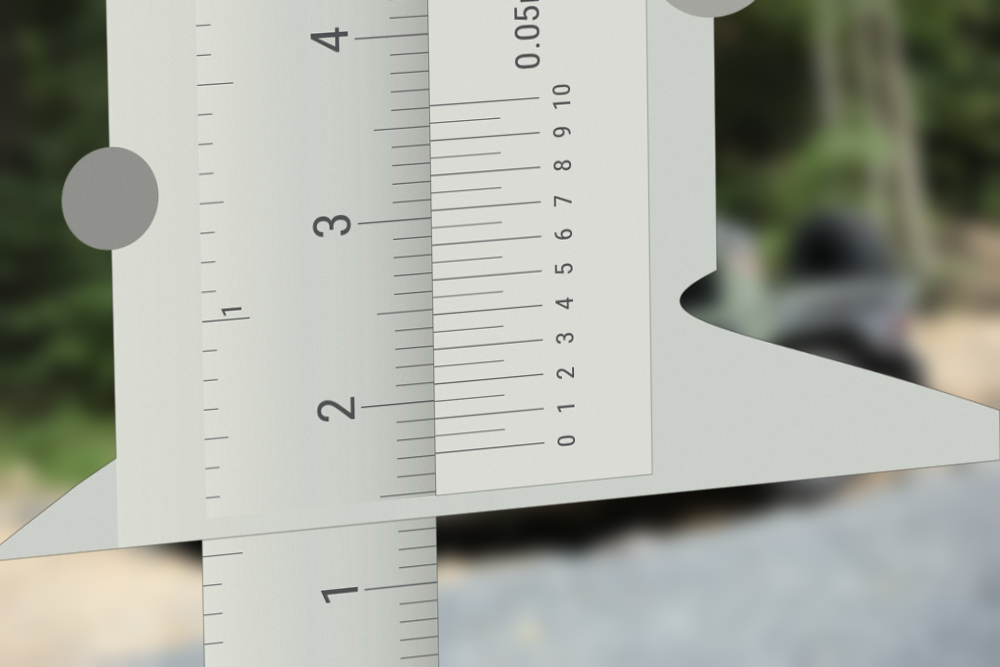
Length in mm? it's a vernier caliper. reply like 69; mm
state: 17.1; mm
